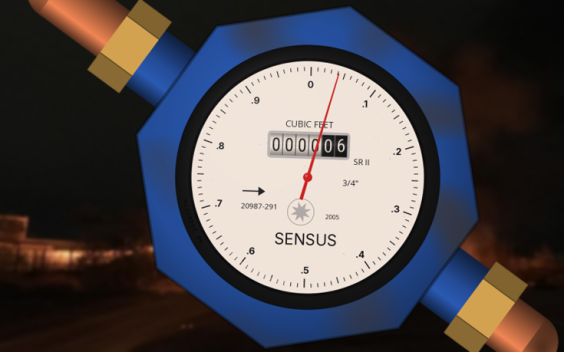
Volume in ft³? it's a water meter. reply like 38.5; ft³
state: 6.04; ft³
